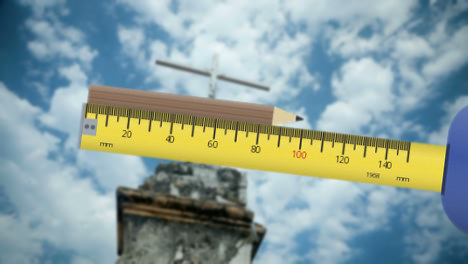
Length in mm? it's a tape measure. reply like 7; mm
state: 100; mm
